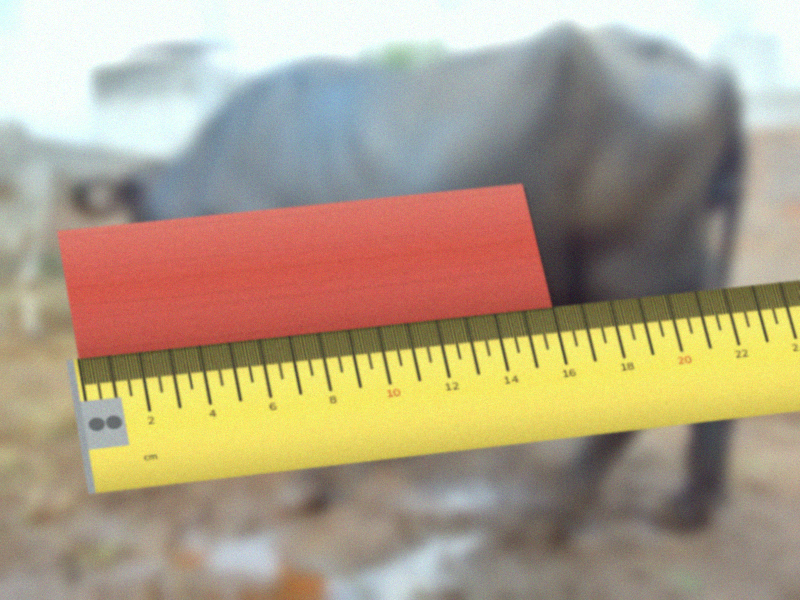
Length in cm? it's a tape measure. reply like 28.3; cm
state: 16; cm
